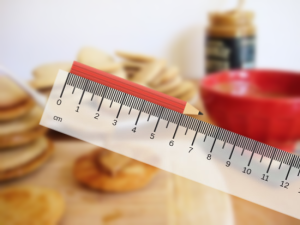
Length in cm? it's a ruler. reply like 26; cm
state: 7; cm
